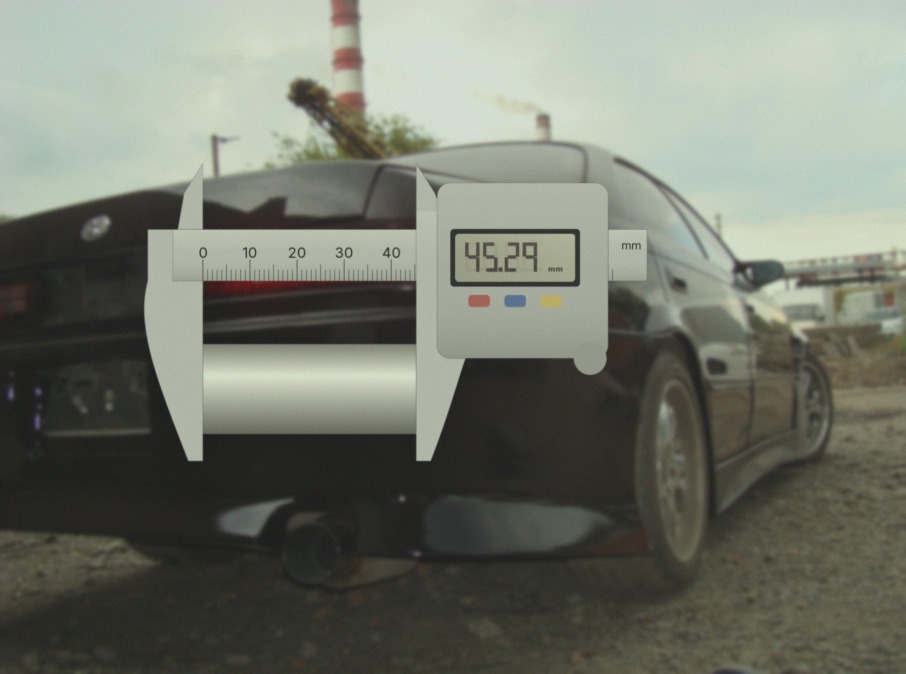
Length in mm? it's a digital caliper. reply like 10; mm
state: 45.29; mm
